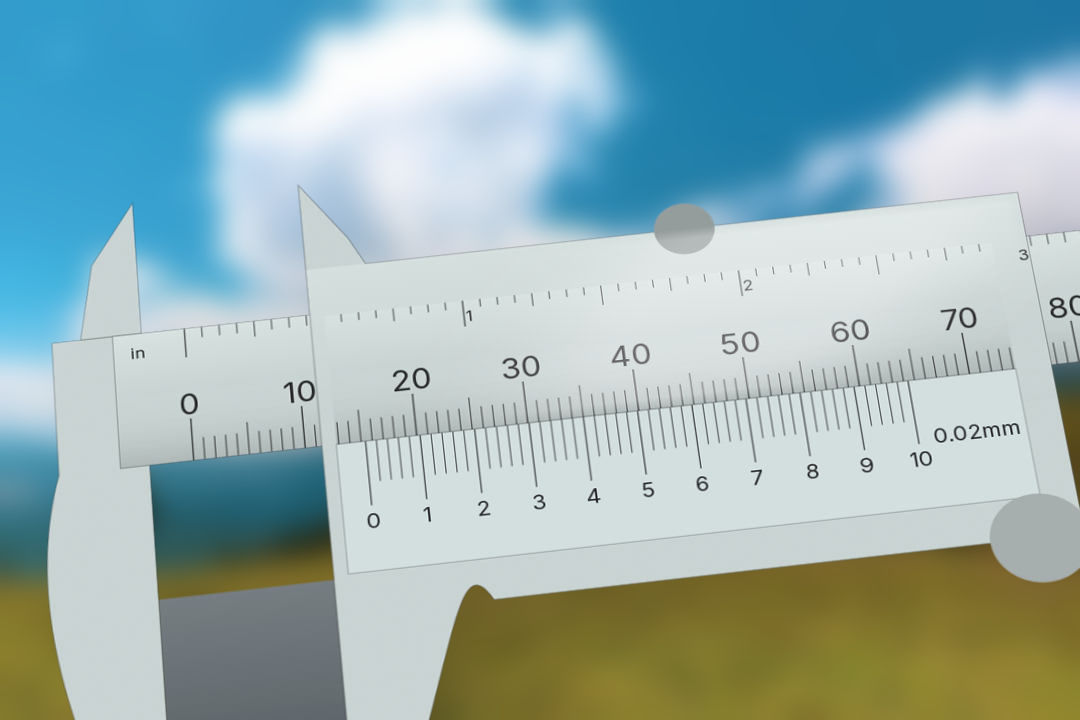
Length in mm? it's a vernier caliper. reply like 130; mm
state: 15.4; mm
